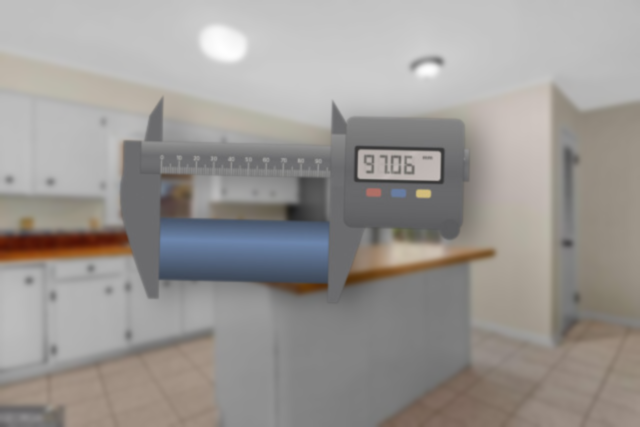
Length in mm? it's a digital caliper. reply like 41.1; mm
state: 97.06; mm
